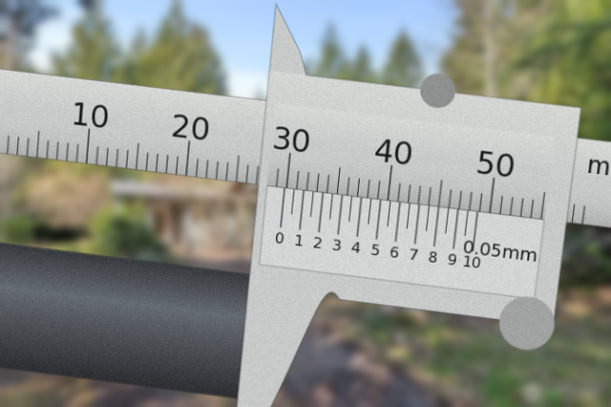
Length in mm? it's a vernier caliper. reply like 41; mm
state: 29.8; mm
